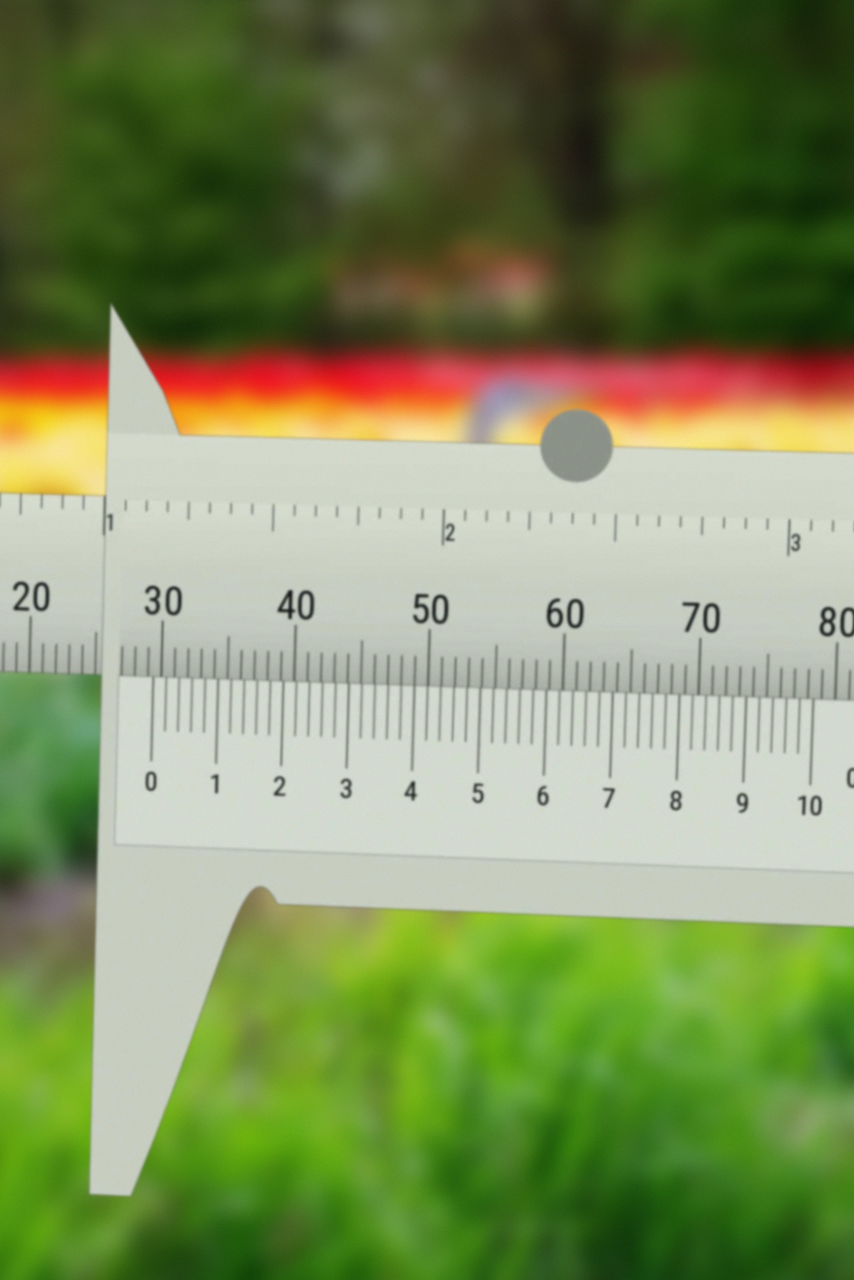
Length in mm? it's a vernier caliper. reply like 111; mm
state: 29.4; mm
